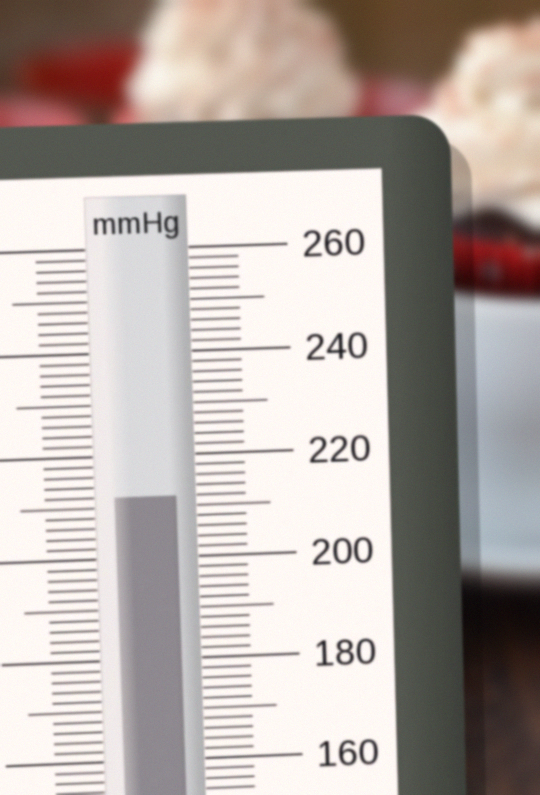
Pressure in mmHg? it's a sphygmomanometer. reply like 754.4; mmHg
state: 212; mmHg
